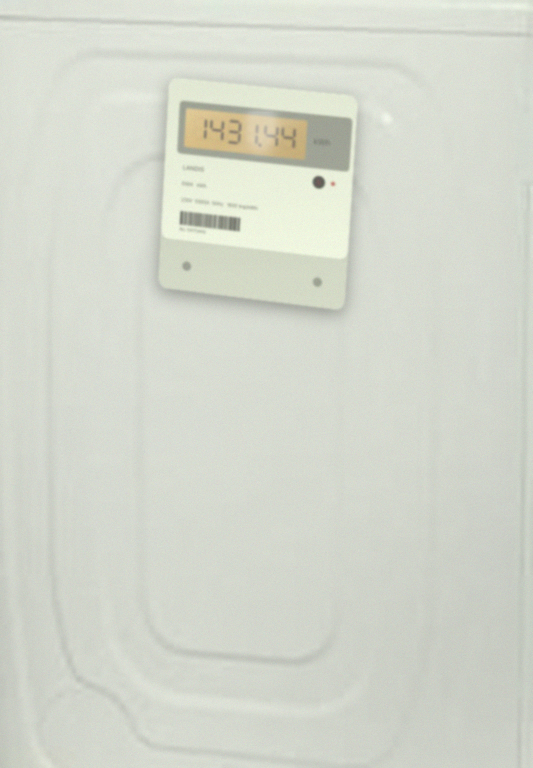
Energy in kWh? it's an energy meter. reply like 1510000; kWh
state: 1431.44; kWh
